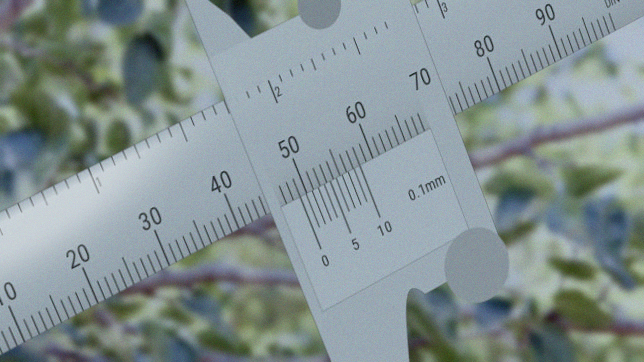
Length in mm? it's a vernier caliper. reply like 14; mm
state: 49.0; mm
